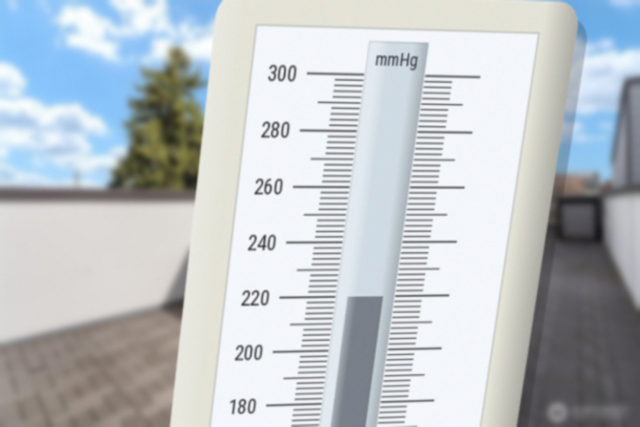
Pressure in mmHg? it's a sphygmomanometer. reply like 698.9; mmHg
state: 220; mmHg
